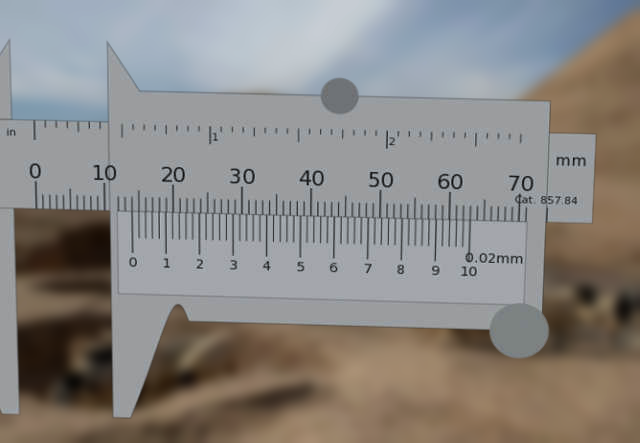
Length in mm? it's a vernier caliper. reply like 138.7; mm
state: 14.0; mm
